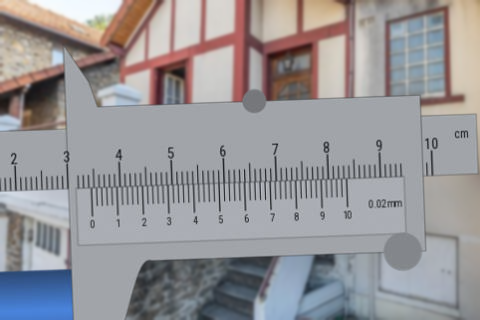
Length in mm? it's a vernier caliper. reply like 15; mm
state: 34.5; mm
